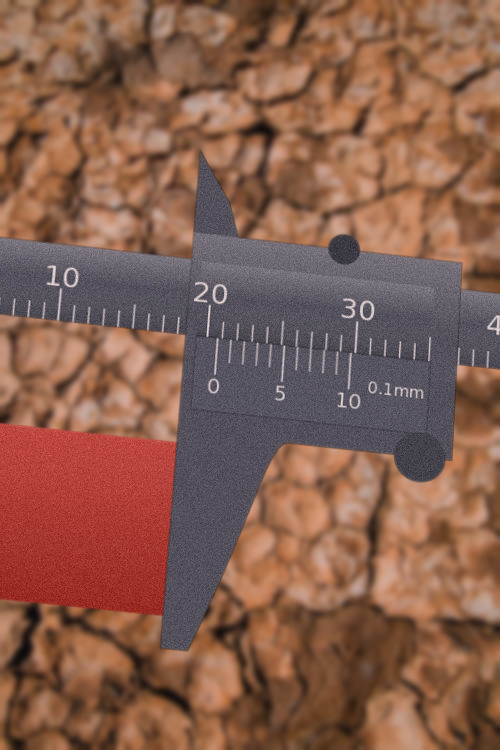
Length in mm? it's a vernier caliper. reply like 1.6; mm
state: 20.7; mm
